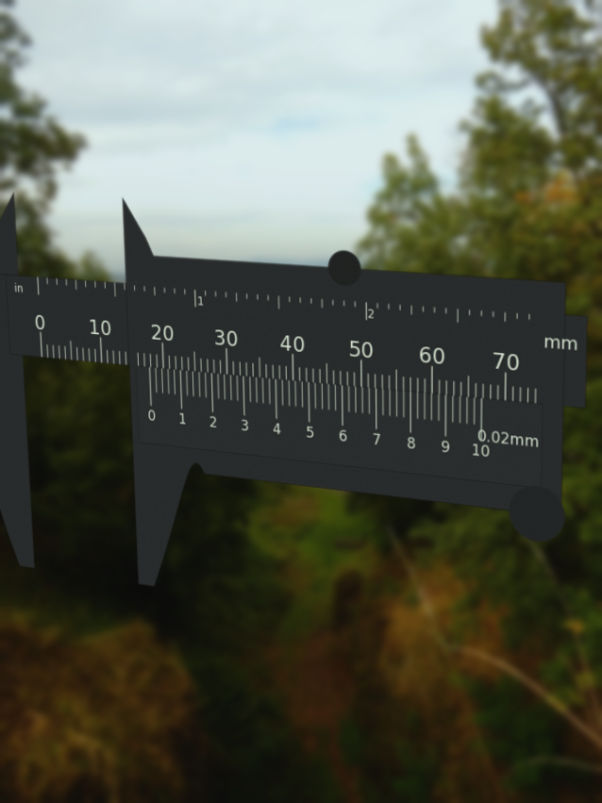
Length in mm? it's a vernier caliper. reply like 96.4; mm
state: 17.8; mm
